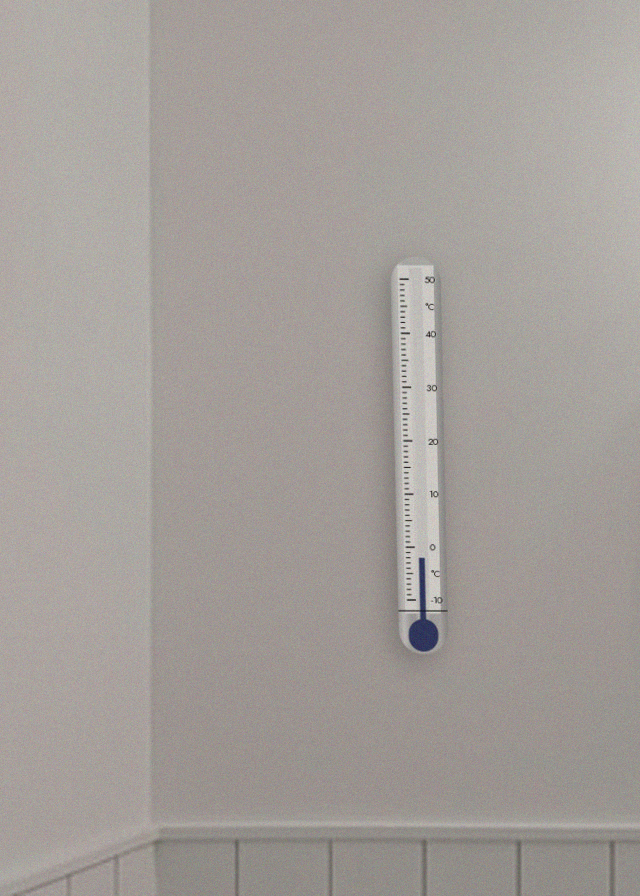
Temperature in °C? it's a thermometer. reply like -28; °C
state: -2; °C
